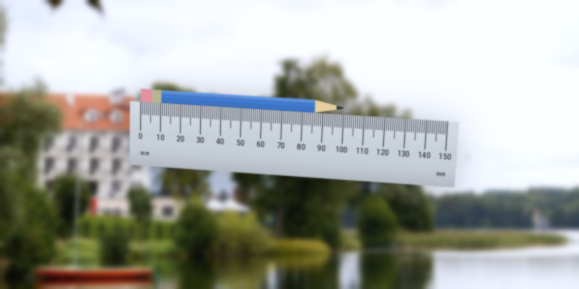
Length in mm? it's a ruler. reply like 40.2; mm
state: 100; mm
